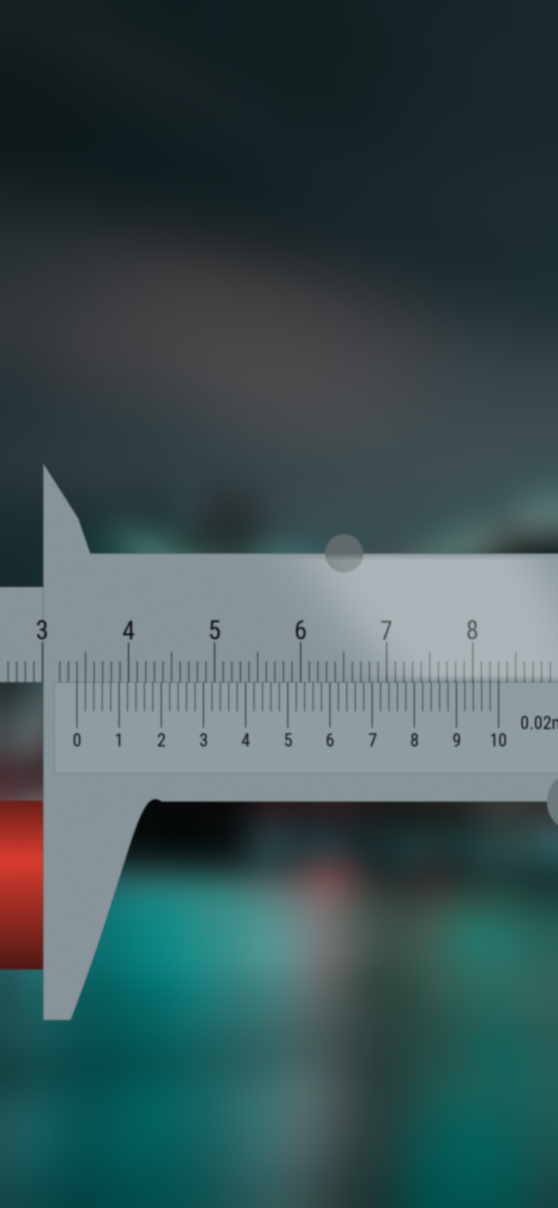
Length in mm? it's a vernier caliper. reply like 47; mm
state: 34.0; mm
